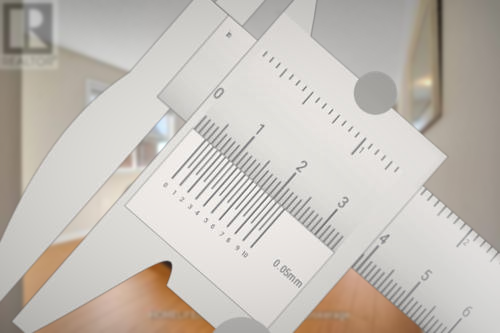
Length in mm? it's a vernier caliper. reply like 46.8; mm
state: 3.8; mm
